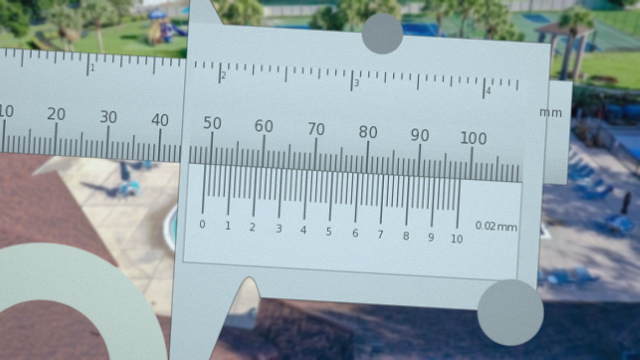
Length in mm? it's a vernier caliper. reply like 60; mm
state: 49.0; mm
